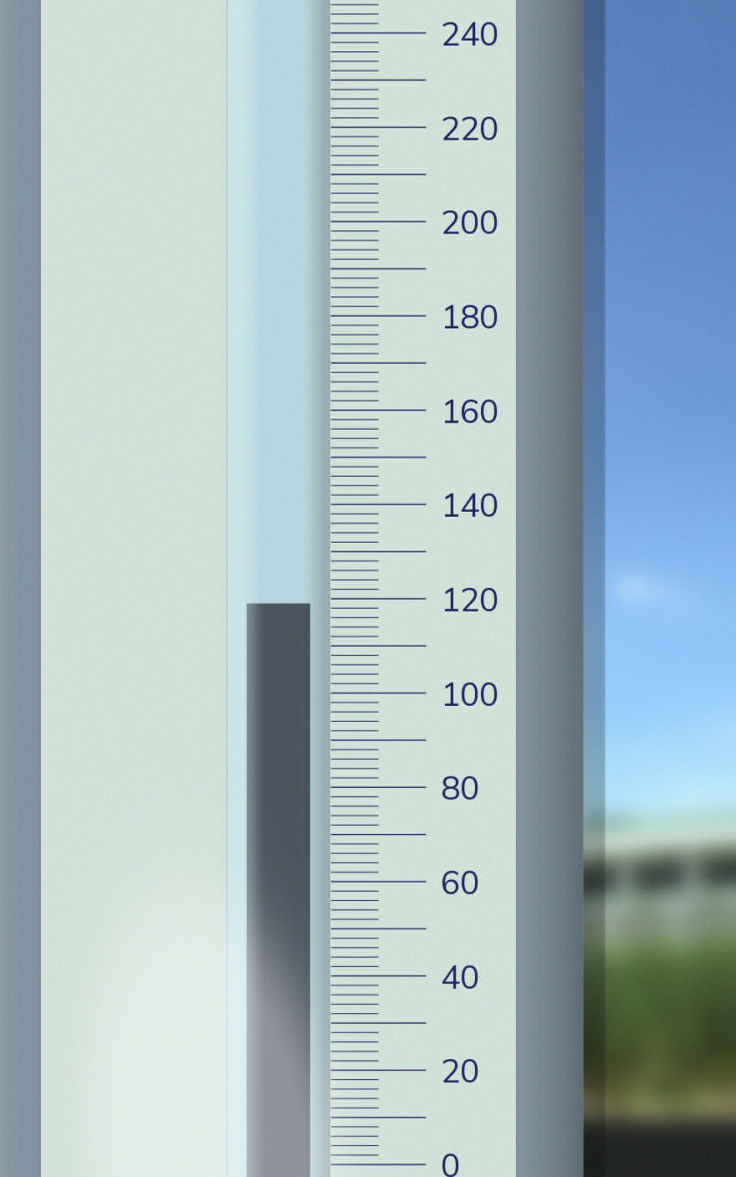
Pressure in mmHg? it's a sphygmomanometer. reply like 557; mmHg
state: 119; mmHg
